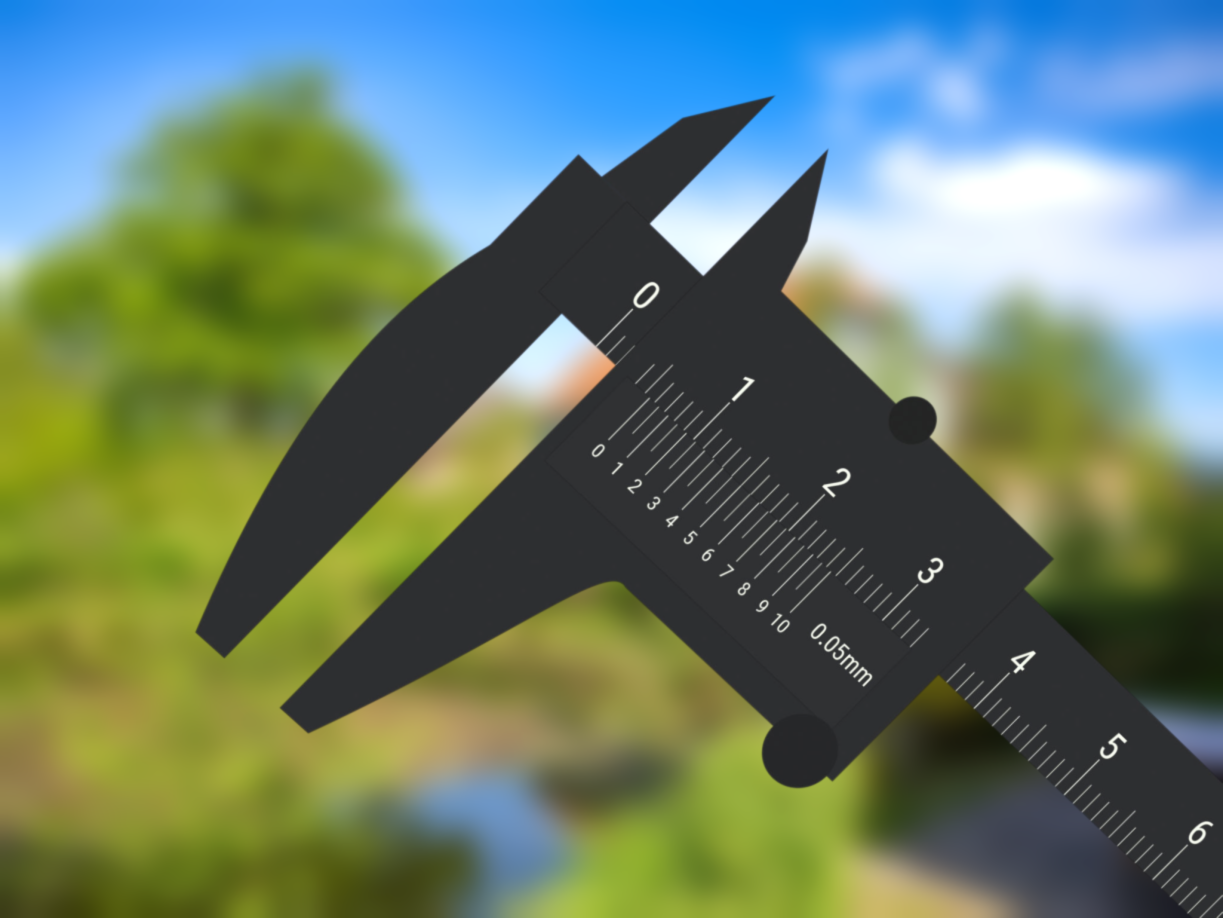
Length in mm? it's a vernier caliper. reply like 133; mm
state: 5.5; mm
